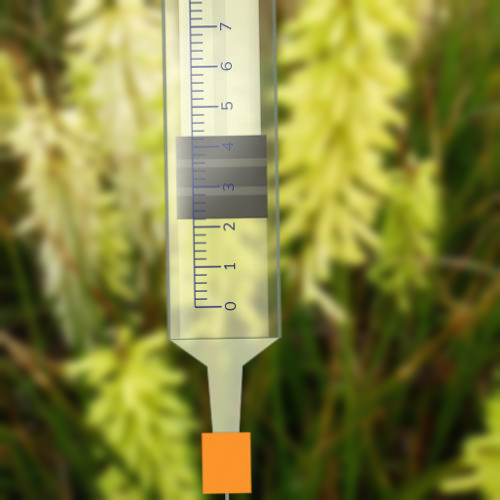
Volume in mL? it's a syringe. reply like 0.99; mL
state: 2.2; mL
